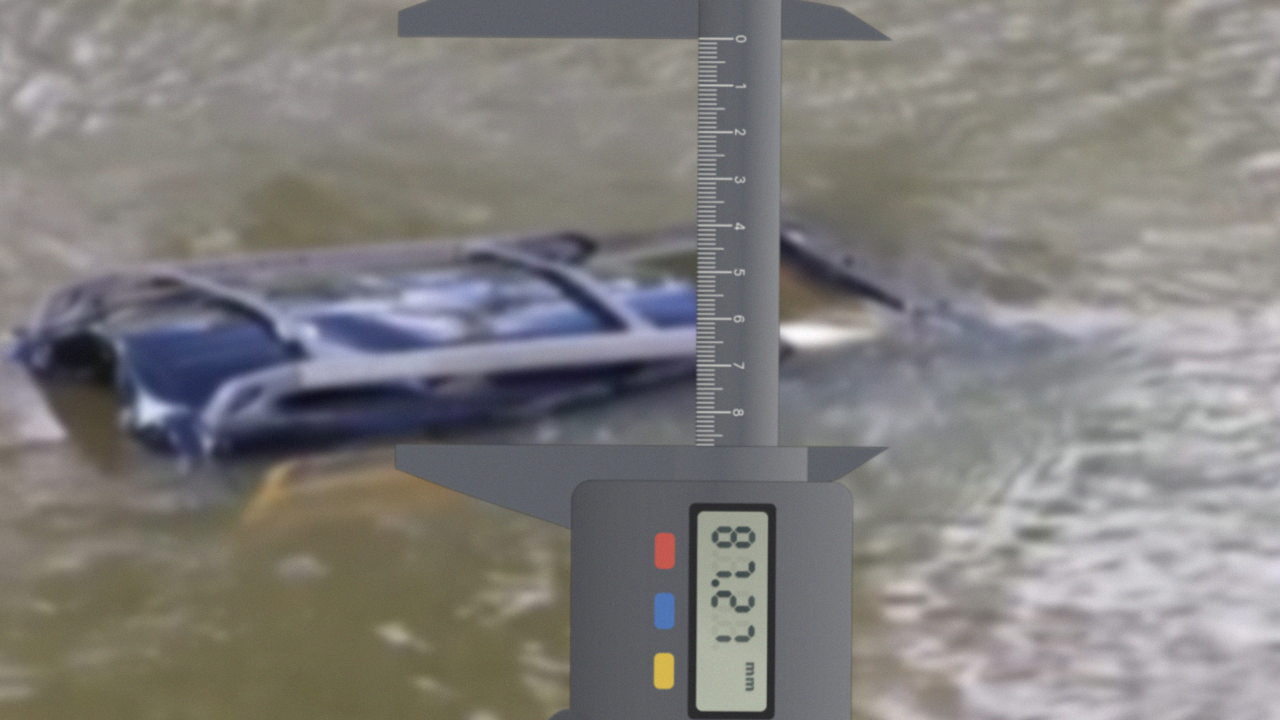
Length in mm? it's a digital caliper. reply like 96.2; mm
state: 87.27; mm
